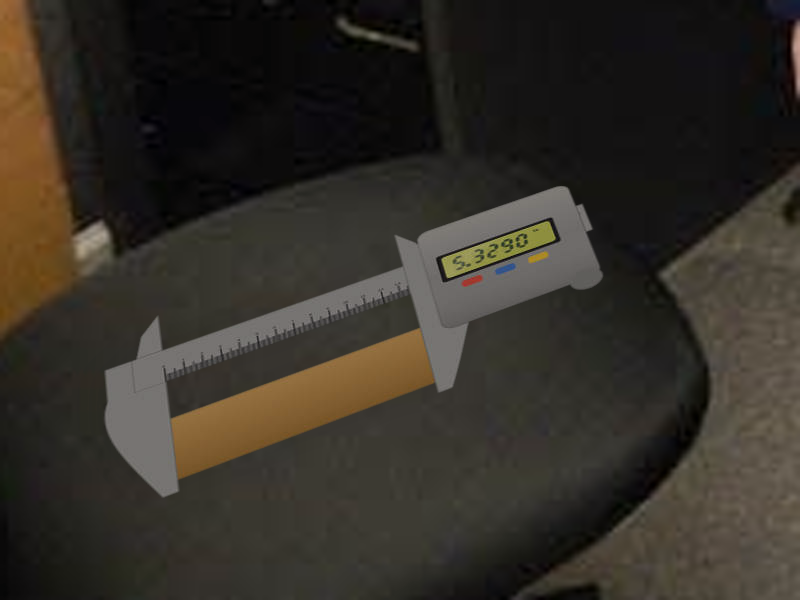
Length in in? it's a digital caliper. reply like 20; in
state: 5.3290; in
